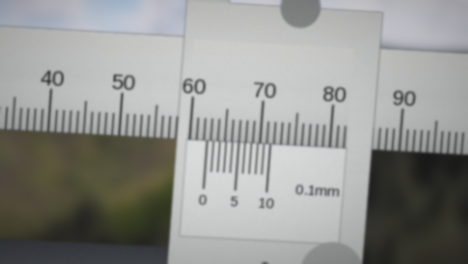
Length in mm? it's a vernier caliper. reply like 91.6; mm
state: 62.5; mm
